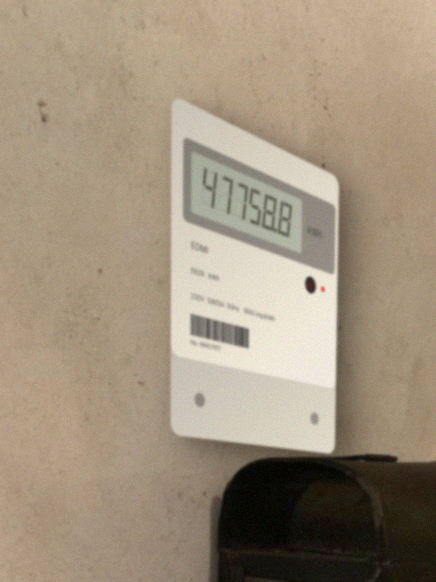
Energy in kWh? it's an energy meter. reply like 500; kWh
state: 47758.8; kWh
